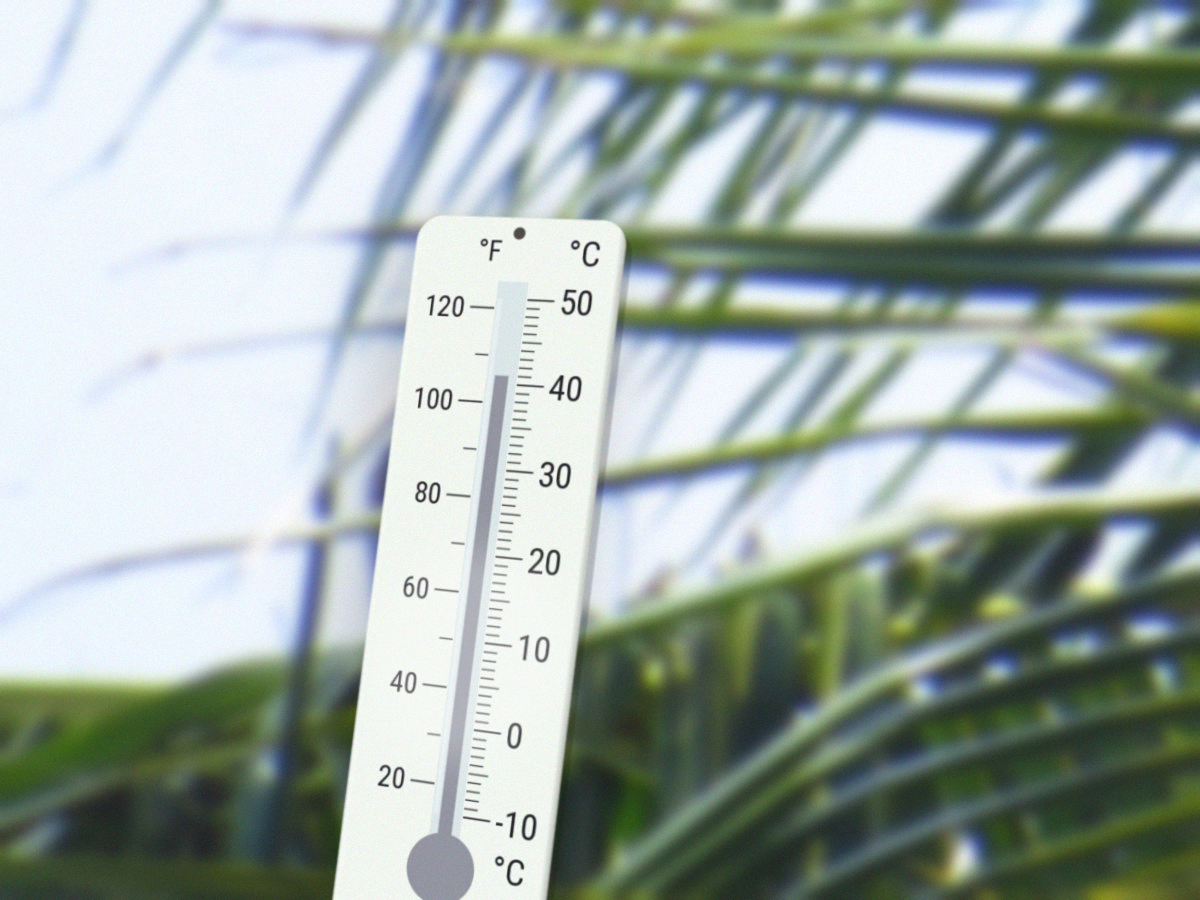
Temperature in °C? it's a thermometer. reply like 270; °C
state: 41; °C
